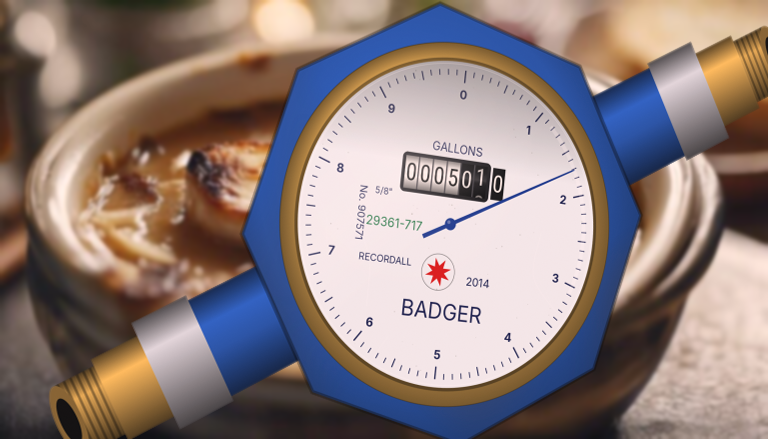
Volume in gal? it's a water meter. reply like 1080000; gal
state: 5011.7; gal
